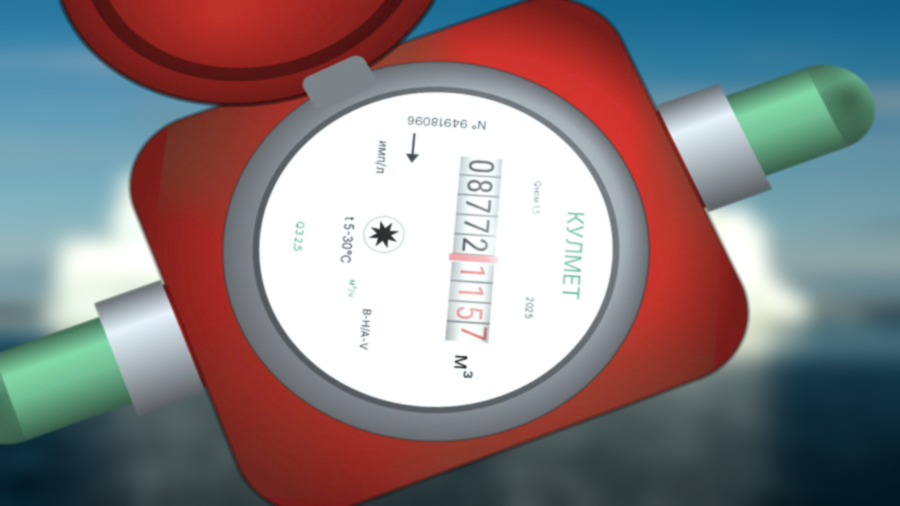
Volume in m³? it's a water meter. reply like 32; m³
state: 8772.1157; m³
